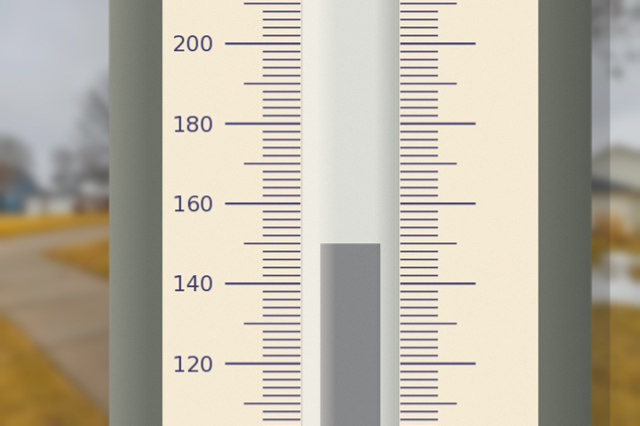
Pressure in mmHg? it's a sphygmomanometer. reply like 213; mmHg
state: 150; mmHg
